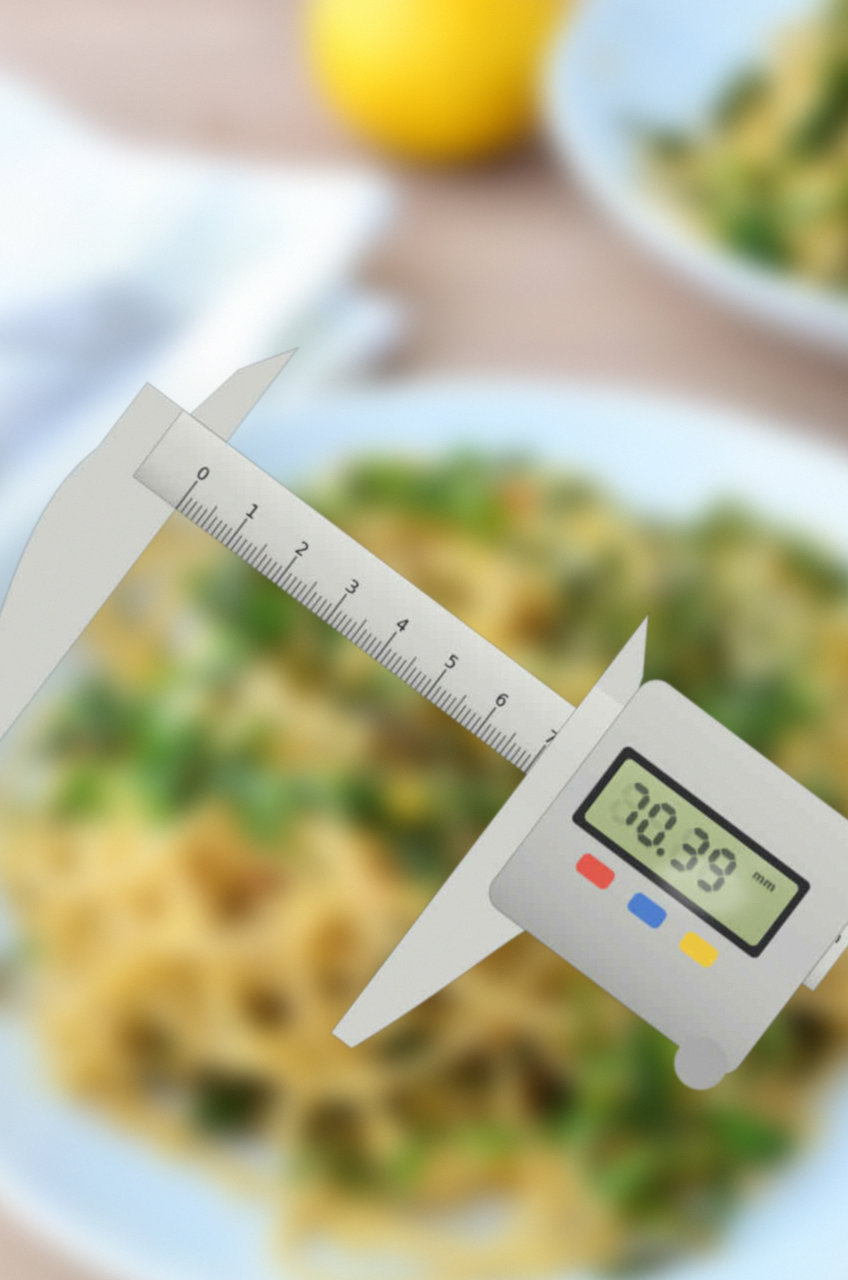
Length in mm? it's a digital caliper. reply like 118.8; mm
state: 70.39; mm
